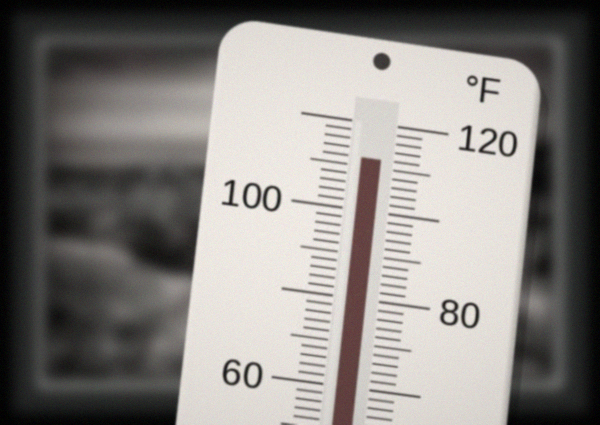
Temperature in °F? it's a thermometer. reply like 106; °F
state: 112; °F
